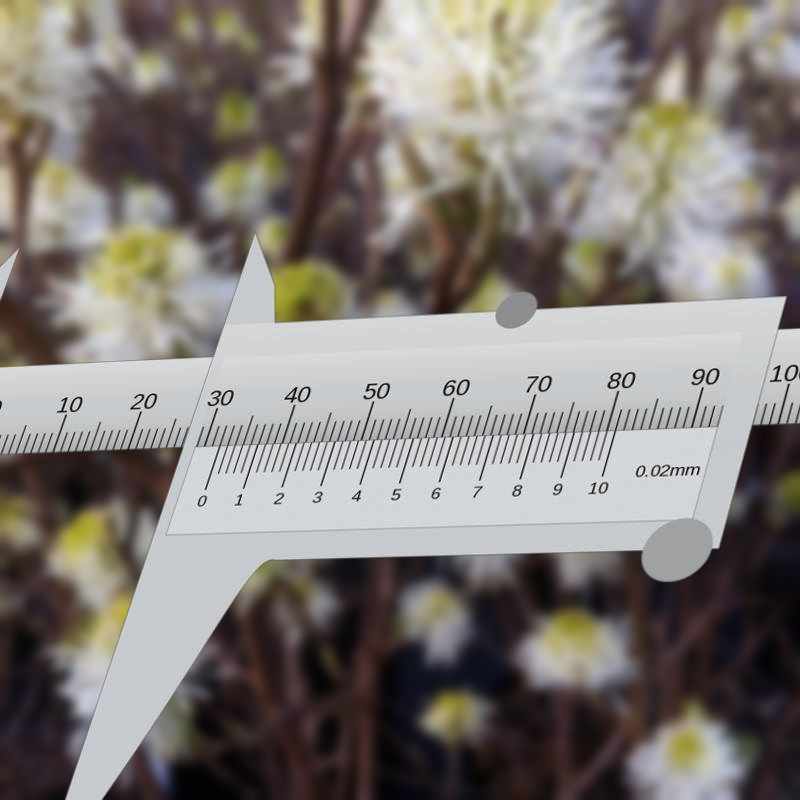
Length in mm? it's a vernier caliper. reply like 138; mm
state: 32.0; mm
